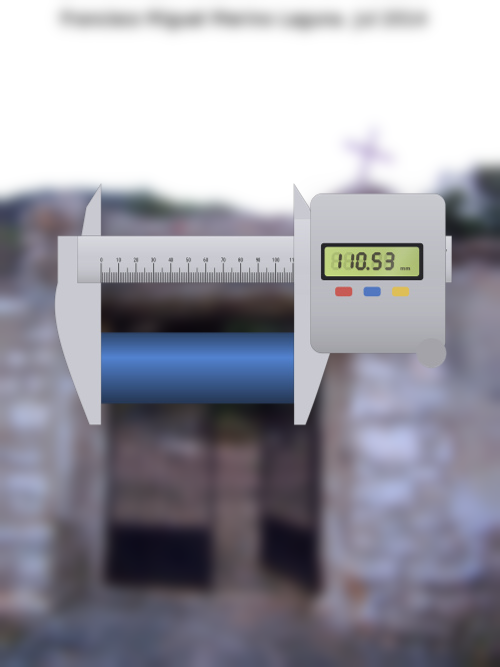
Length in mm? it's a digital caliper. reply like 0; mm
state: 110.53; mm
